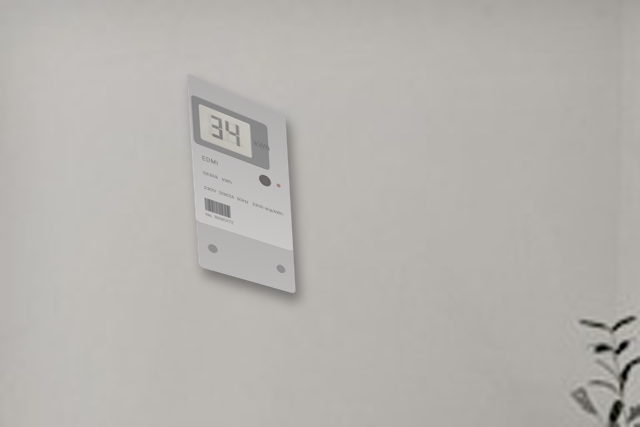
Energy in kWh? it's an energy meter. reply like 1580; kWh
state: 34; kWh
